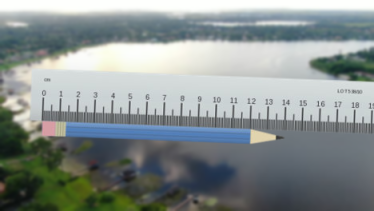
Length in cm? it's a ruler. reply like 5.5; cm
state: 14; cm
